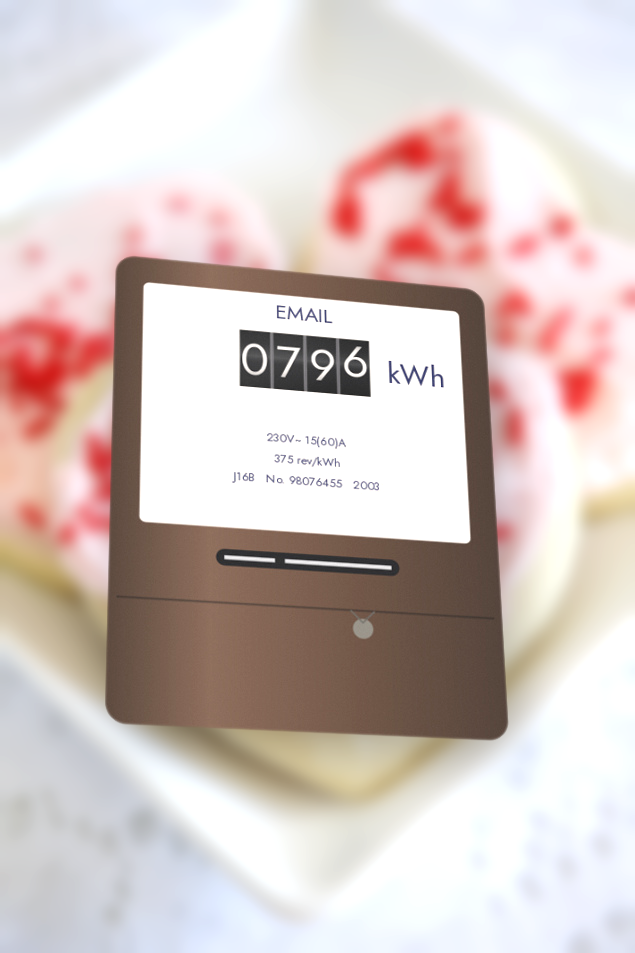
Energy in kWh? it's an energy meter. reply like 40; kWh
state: 796; kWh
